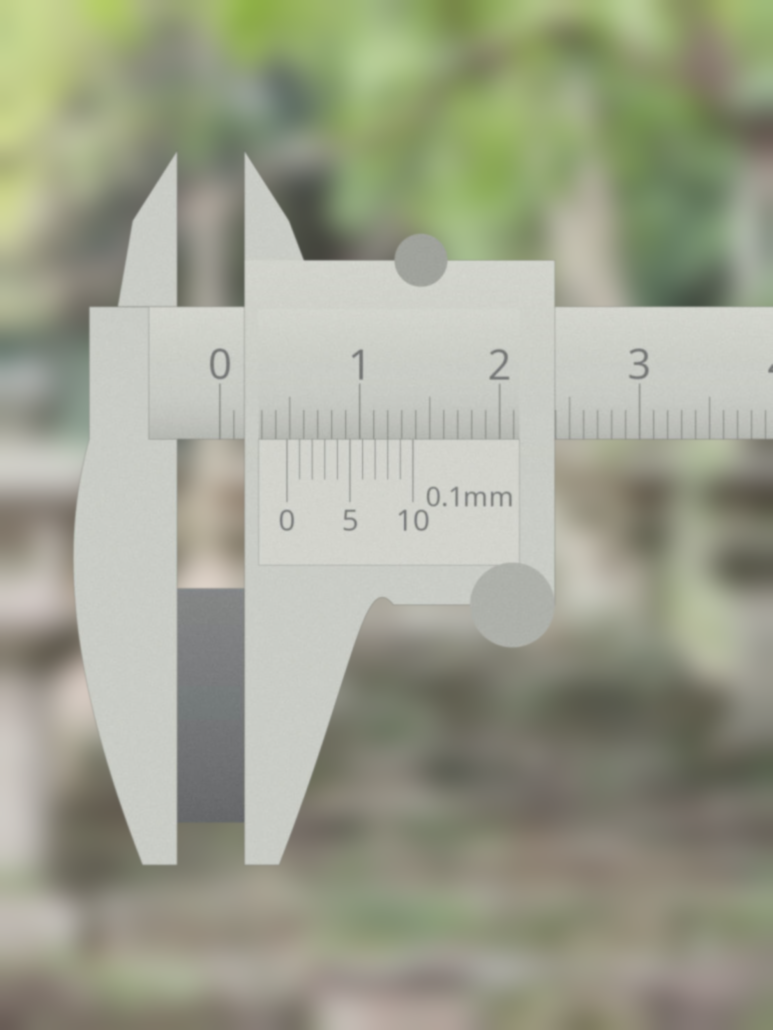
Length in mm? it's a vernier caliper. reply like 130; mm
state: 4.8; mm
